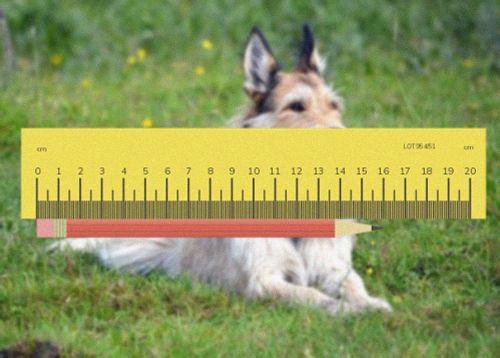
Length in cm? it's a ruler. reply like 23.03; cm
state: 16; cm
